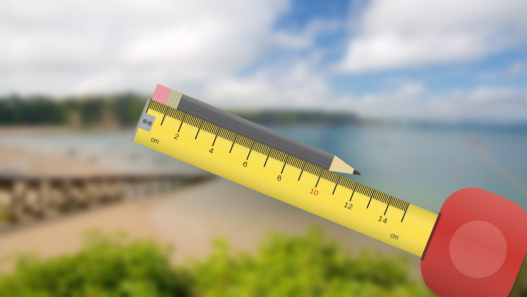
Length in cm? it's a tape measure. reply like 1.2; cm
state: 12; cm
